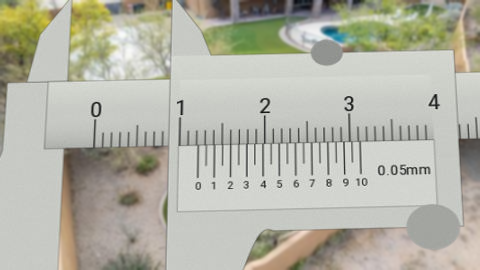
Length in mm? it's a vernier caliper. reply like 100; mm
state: 12.2; mm
